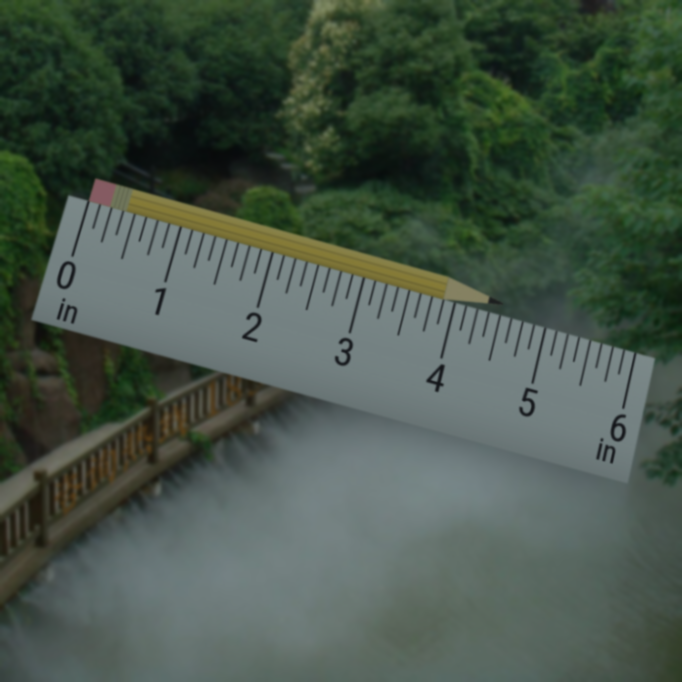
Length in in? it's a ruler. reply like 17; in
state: 4.5; in
